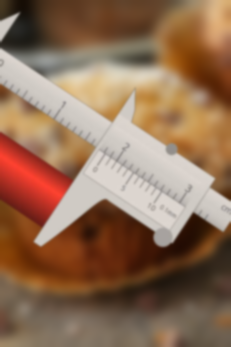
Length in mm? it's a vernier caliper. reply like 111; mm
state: 18.2; mm
